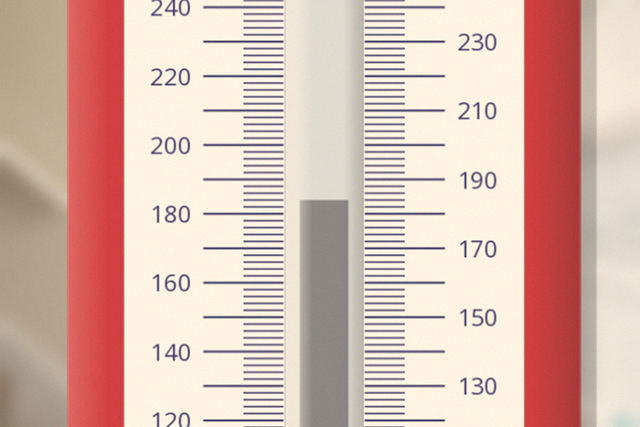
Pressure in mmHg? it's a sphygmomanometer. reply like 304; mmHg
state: 184; mmHg
